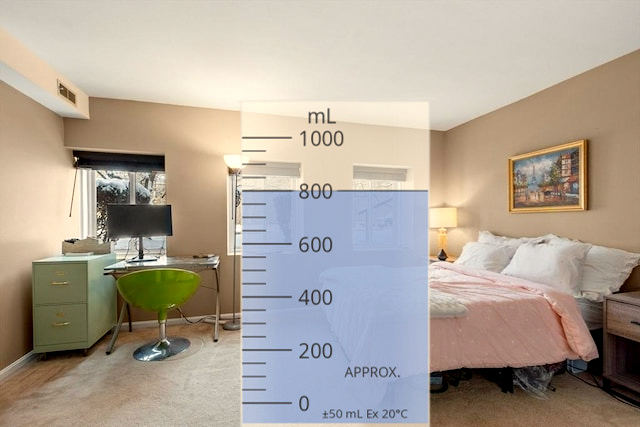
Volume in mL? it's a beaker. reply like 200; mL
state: 800; mL
